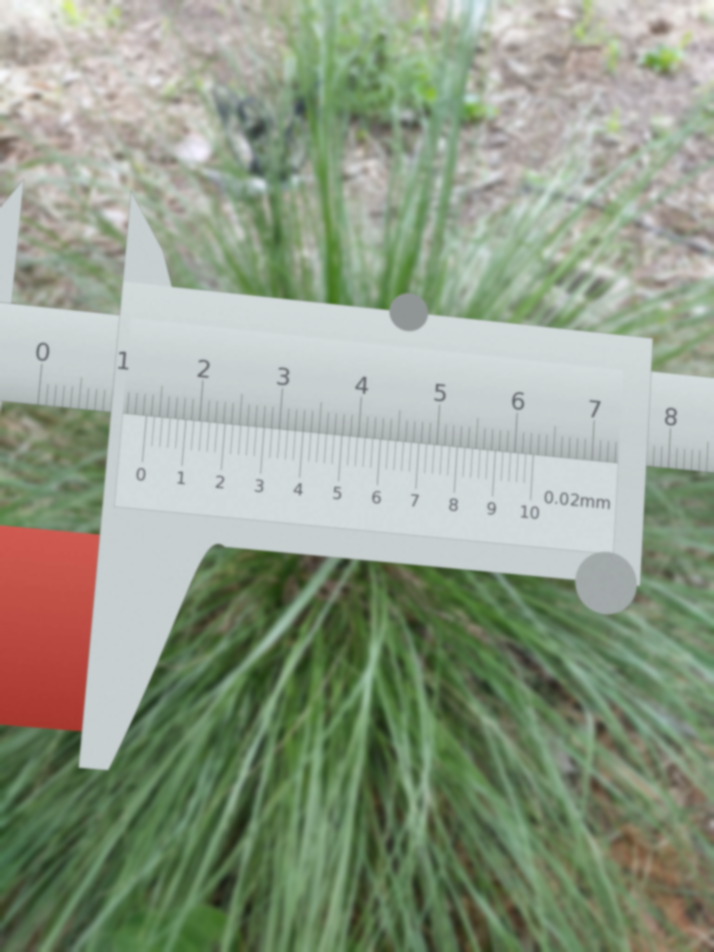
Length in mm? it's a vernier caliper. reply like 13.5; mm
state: 13.4; mm
